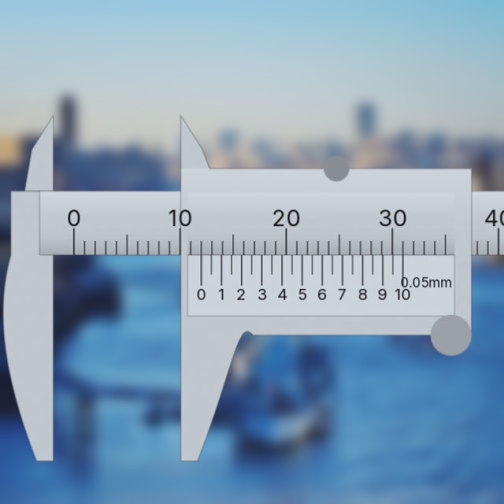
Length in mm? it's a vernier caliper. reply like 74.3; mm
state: 12.0; mm
